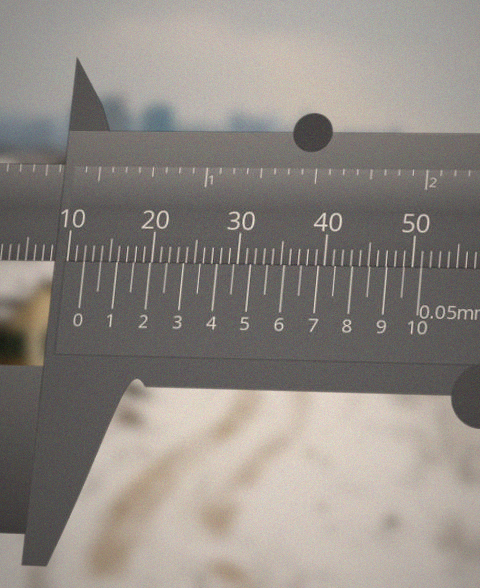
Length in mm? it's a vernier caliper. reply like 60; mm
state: 12.0; mm
